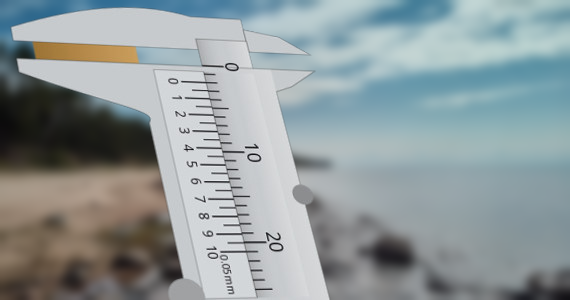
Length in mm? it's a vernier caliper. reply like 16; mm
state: 2.0; mm
